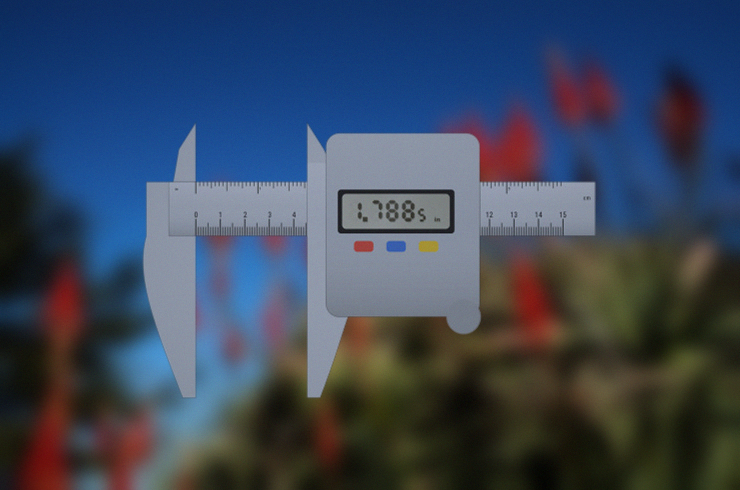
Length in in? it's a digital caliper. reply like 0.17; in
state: 1.7885; in
